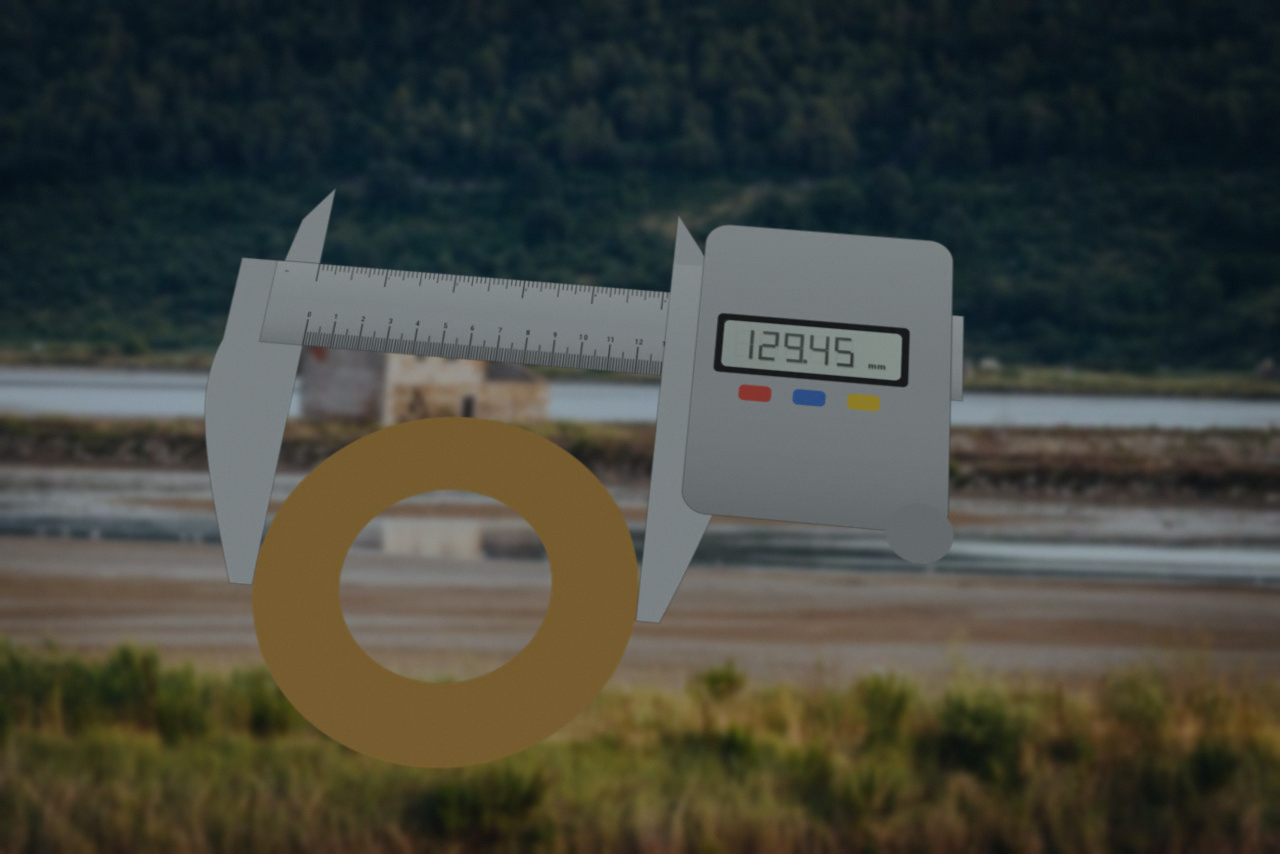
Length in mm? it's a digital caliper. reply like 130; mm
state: 129.45; mm
